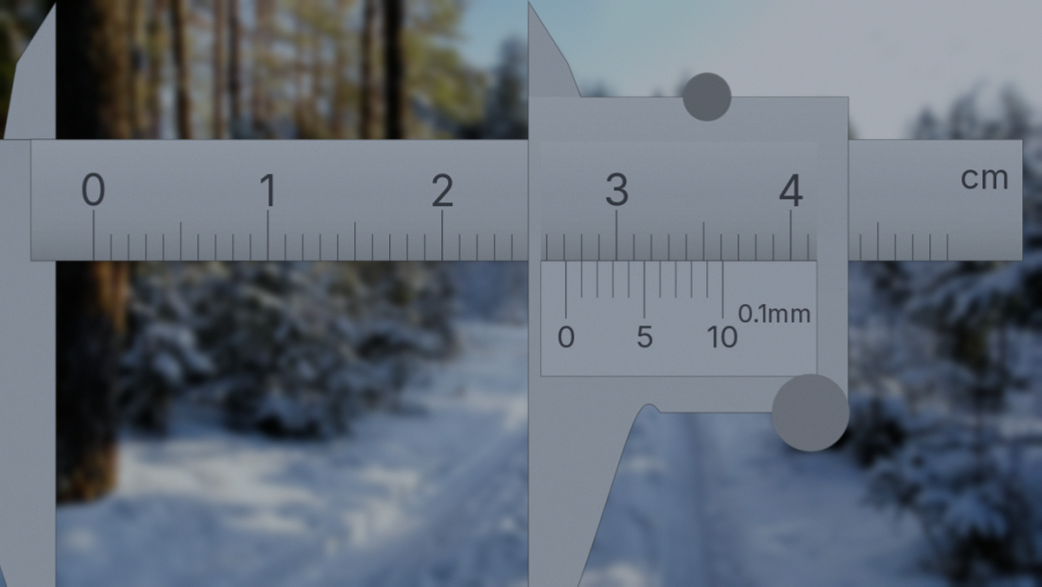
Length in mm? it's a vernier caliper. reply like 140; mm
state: 27.1; mm
